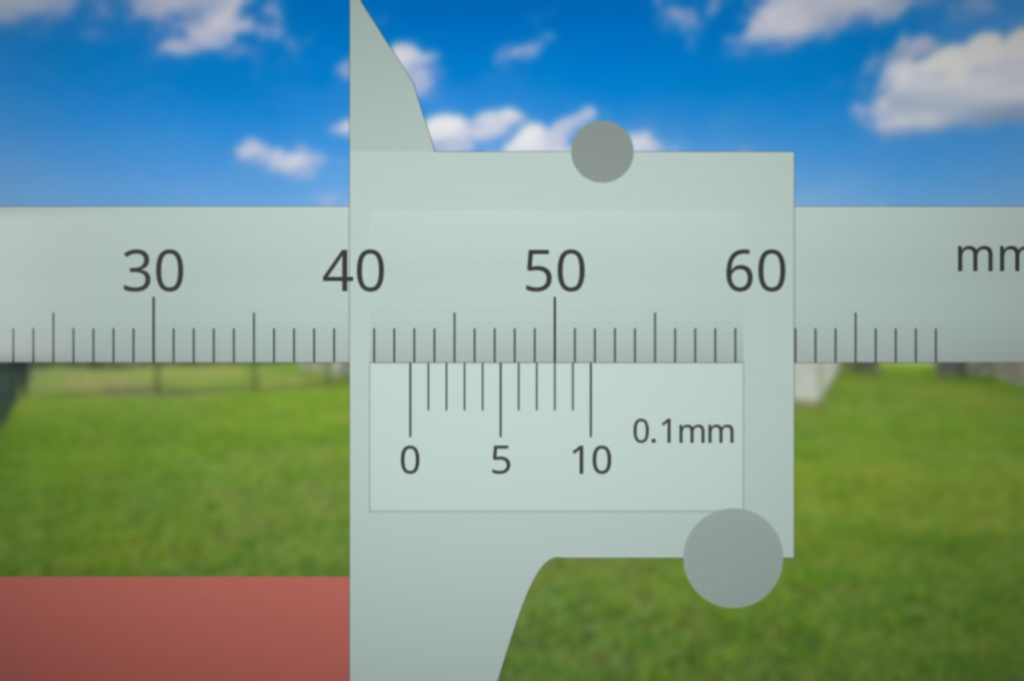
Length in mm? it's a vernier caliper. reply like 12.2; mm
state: 42.8; mm
